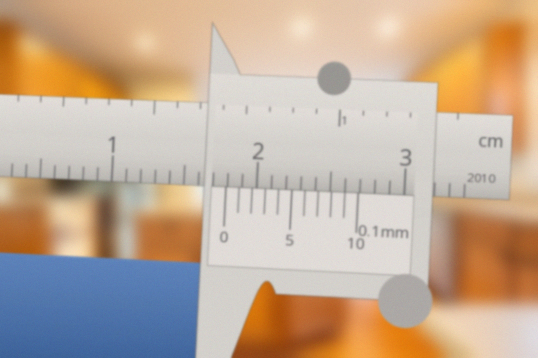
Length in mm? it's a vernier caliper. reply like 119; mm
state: 17.9; mm
